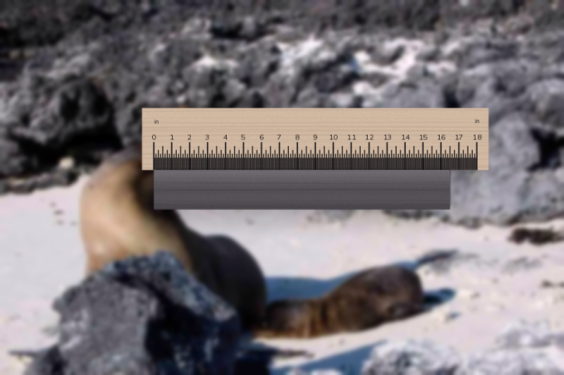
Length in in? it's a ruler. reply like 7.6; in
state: 16.5; in
